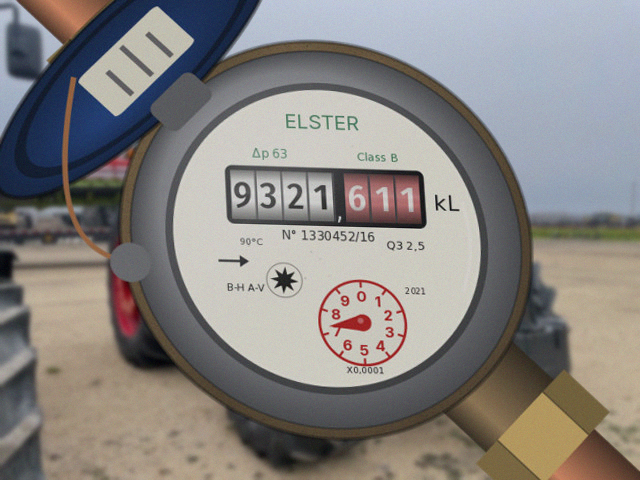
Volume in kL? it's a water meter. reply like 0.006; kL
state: 9321.6117; kL
